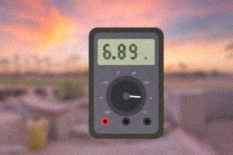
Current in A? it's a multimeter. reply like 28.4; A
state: 6.89; A
